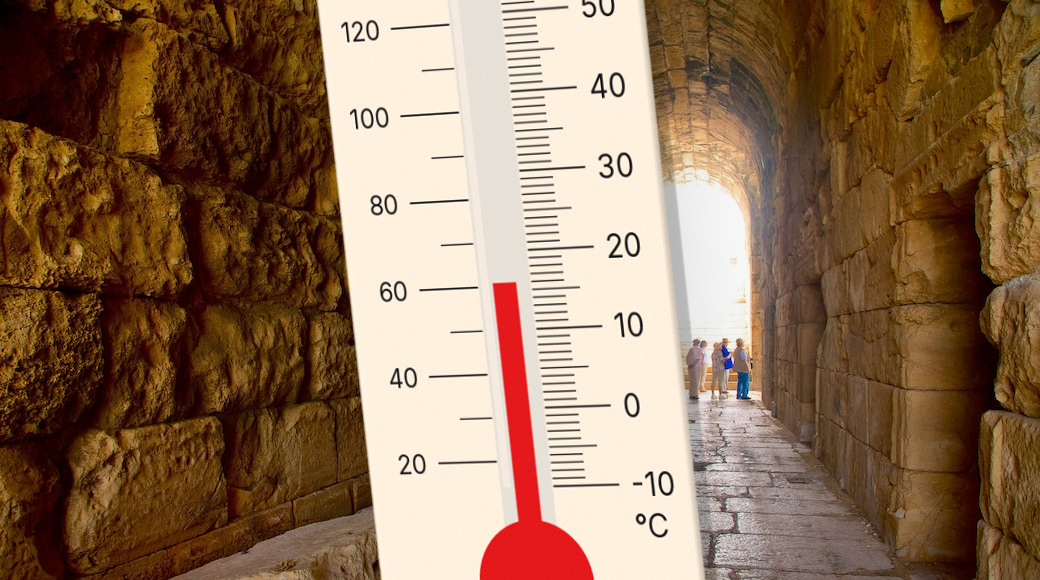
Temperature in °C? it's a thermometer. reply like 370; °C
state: 16; °C
